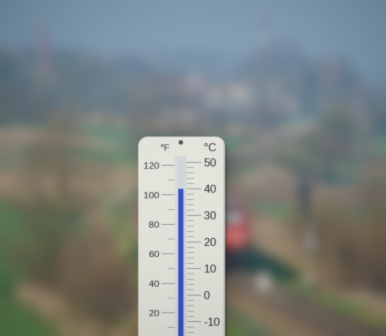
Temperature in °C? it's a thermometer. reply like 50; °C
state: 40; °C
